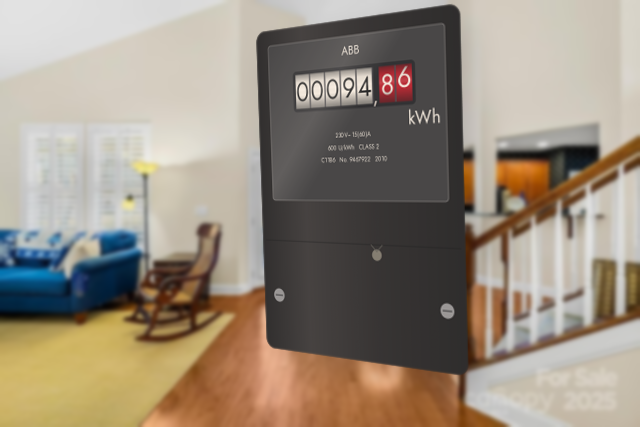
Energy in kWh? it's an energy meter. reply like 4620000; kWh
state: 94.86; kWh
